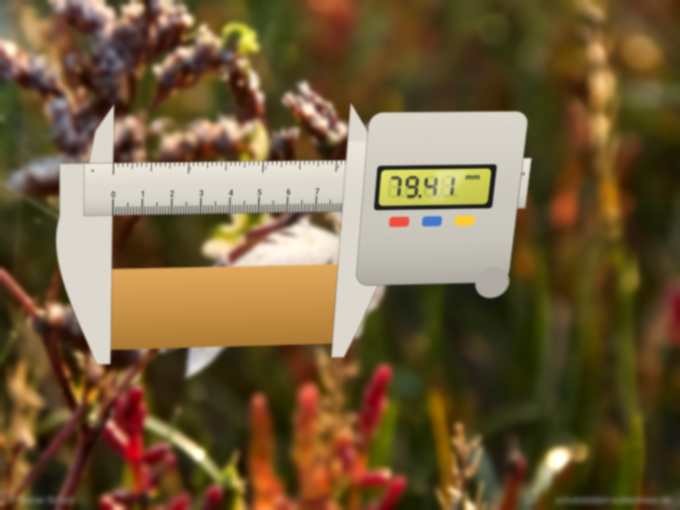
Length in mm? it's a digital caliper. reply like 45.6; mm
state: 79.41; mm
